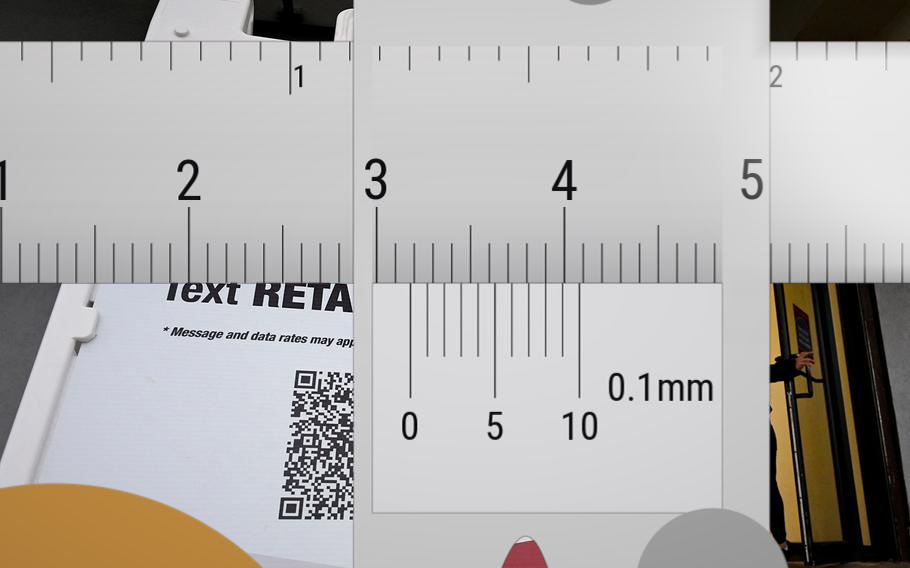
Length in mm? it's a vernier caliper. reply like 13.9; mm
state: 31.8; mm
